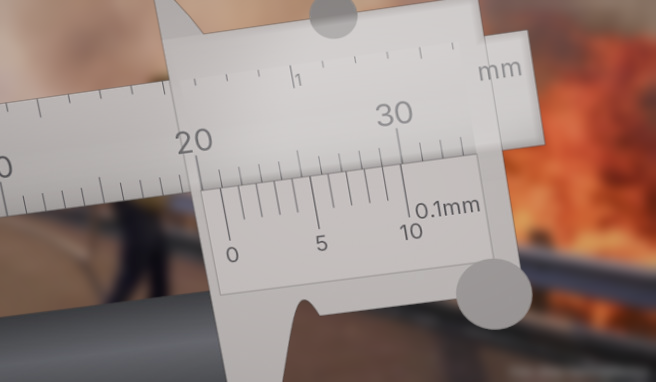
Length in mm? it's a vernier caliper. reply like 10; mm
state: 20.9; mm
